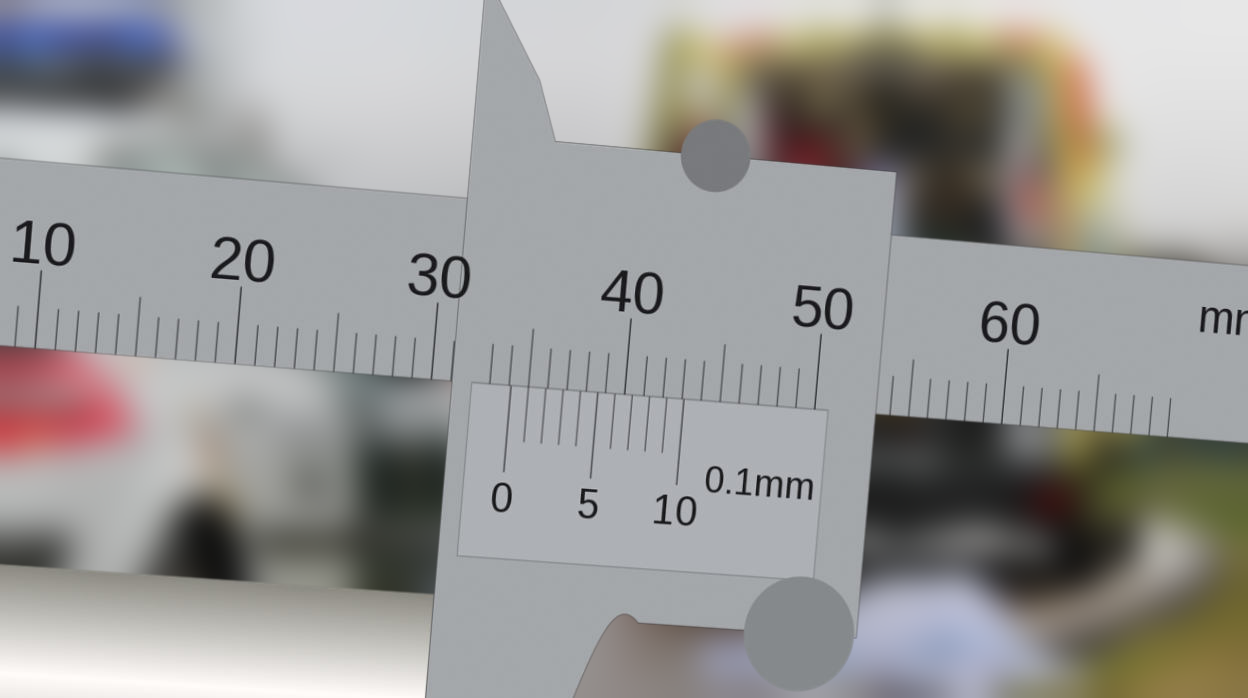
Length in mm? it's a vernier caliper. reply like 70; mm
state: 34.1; mm
